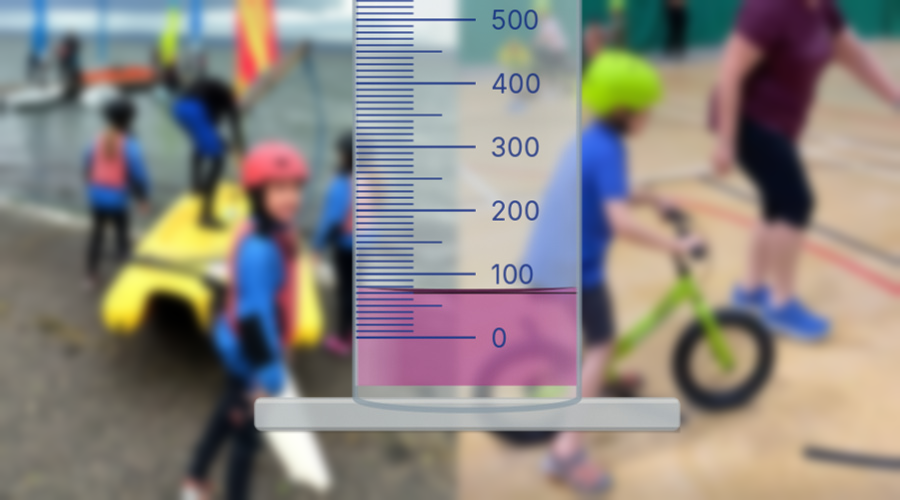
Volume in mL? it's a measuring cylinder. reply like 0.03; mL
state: 70; mL
